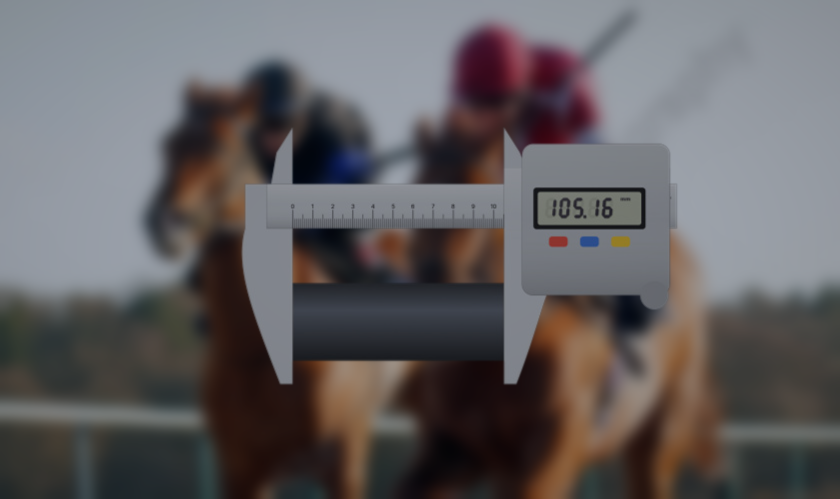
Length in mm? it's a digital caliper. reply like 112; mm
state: 105.16; mm
